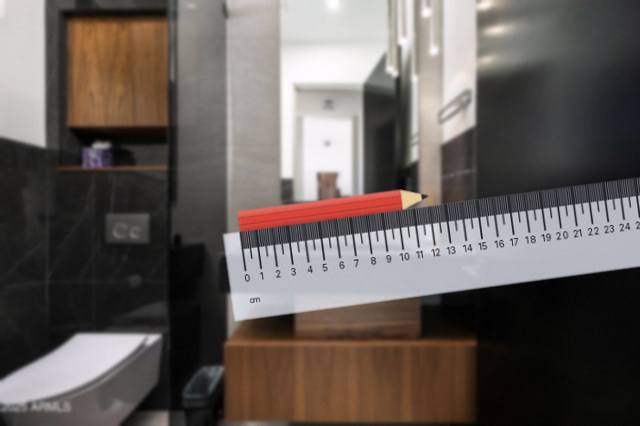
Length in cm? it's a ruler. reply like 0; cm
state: 12; cm
